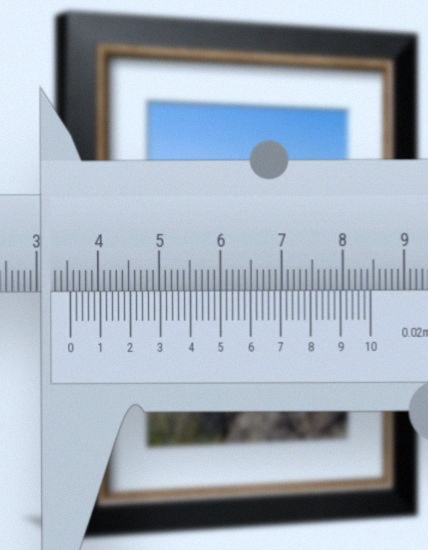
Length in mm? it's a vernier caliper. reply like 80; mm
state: 35.5; mm
